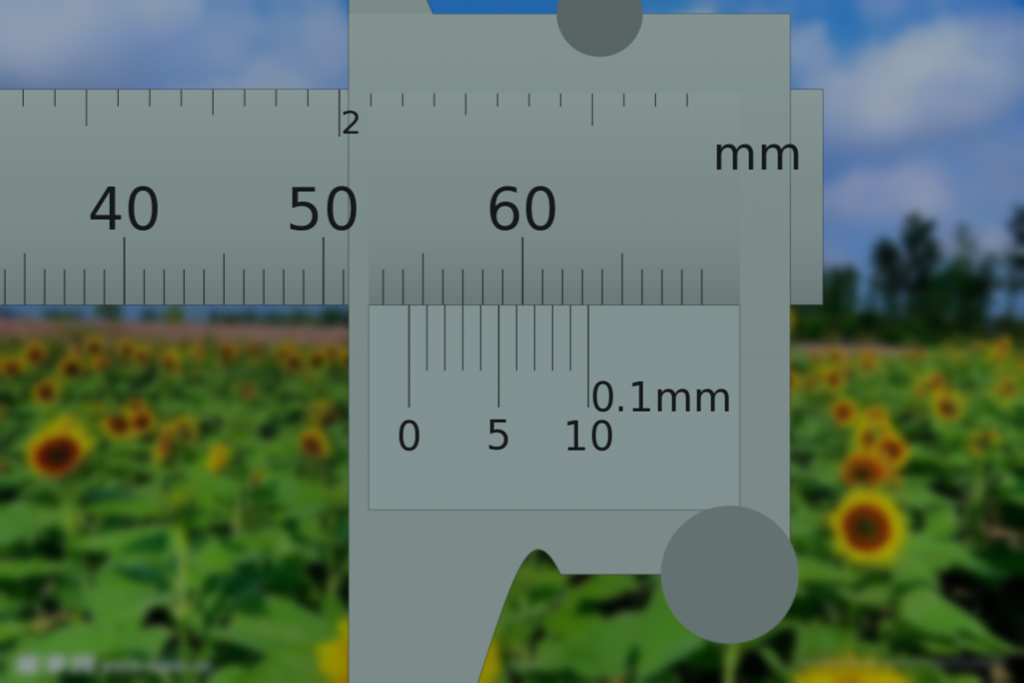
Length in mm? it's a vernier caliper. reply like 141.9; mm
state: 54.3; mm
